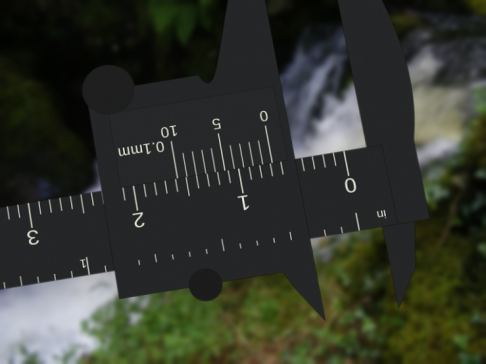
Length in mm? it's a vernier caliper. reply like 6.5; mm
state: 6.8; mm
